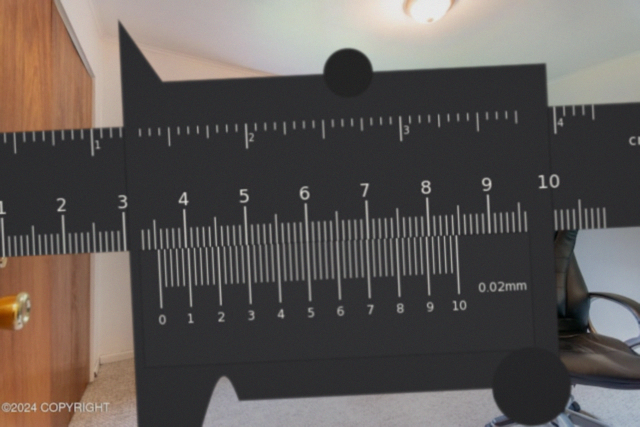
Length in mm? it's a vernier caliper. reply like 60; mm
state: 35.5; mm
